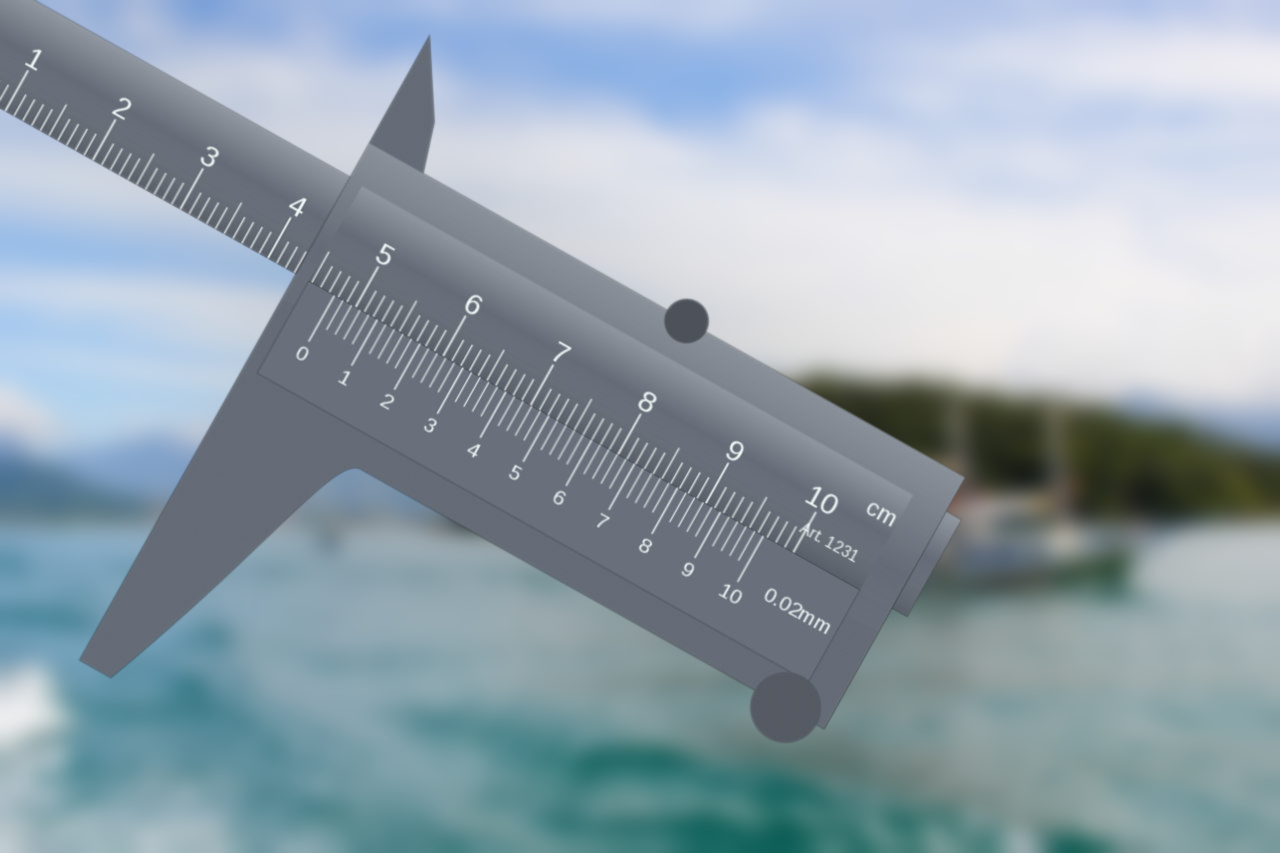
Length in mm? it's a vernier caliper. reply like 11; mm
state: 47.6; mm
